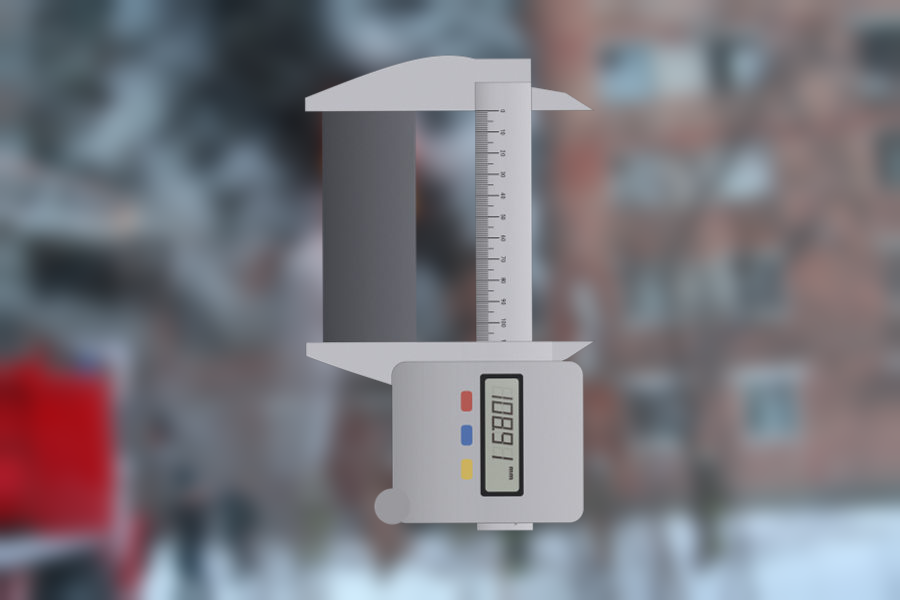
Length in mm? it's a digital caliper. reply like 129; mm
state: 108.91; mm
